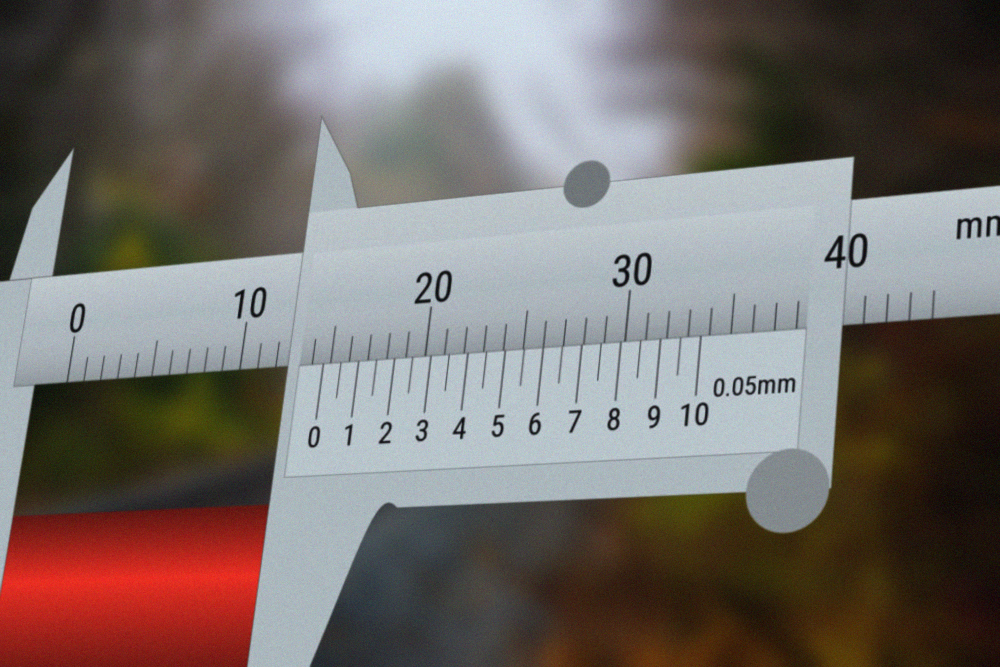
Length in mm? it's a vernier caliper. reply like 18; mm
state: 14.6; mm
